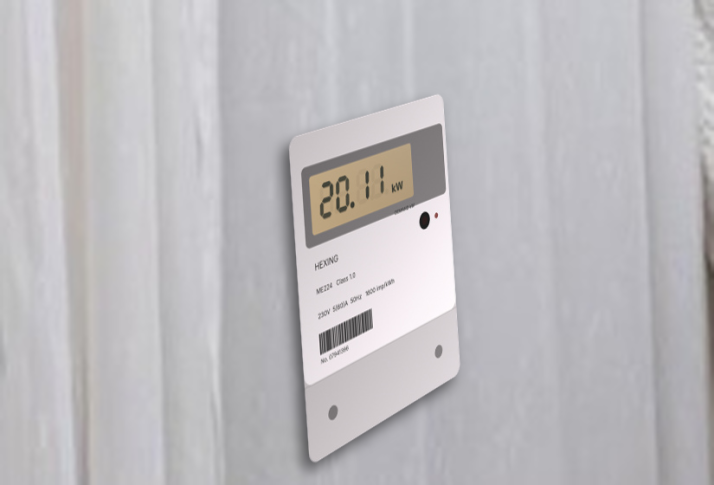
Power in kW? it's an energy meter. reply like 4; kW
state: 20.11; kW
